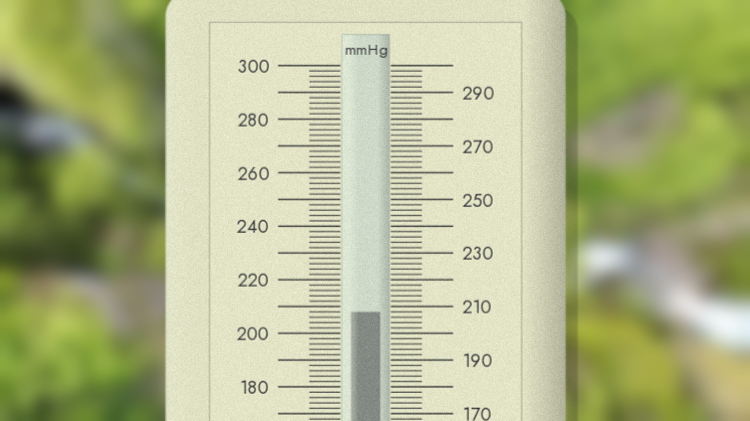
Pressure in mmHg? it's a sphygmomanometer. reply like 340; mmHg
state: 208; mmHg
